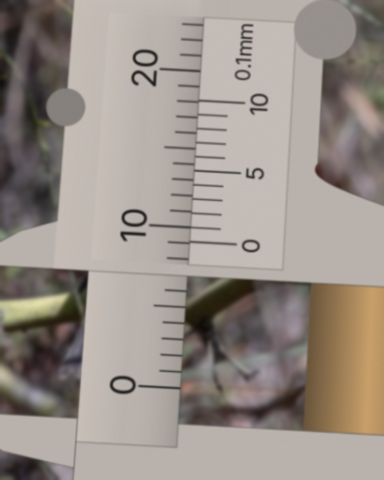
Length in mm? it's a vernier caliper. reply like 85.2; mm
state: 9.1; mm
